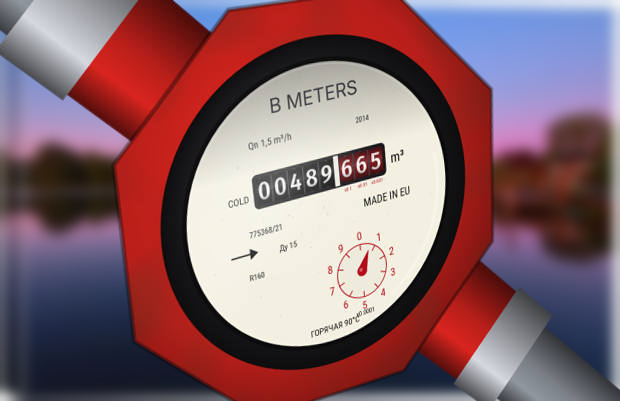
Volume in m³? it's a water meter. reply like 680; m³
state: 489.6650; m³
